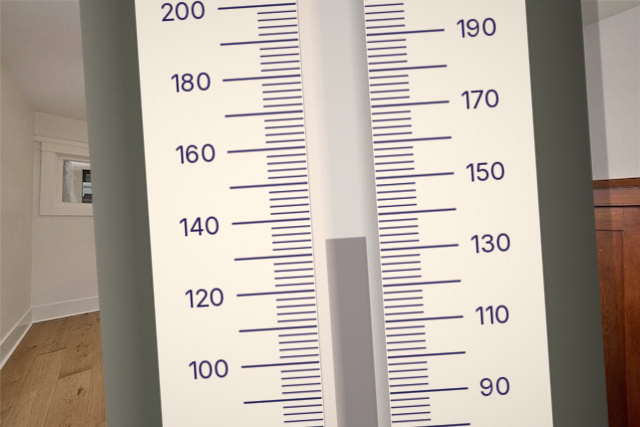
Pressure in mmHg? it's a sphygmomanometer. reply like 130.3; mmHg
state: 134; mmHg
